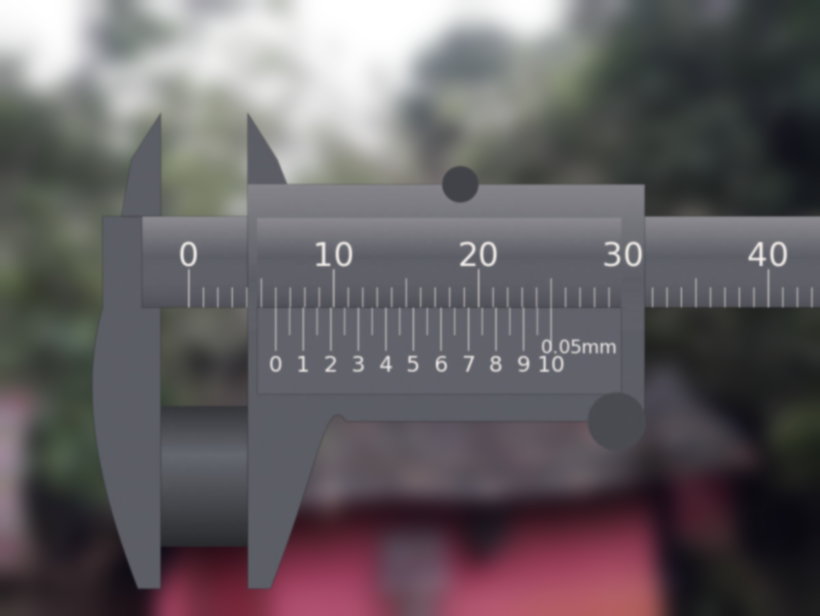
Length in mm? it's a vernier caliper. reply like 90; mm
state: 6.0; mm
